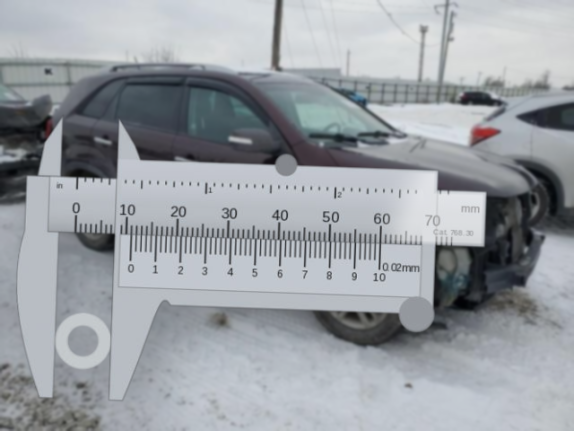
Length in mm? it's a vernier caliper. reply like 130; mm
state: 11.0; mm
